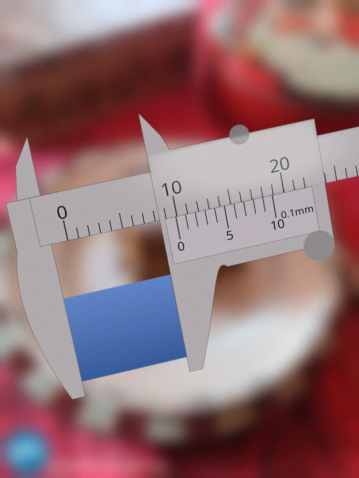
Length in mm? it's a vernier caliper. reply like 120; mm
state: 9.9; mm
